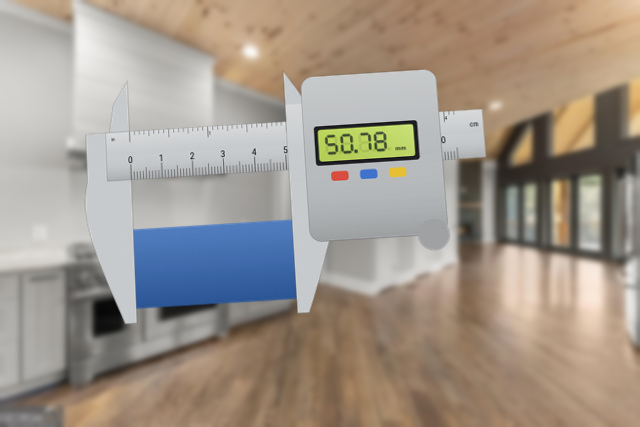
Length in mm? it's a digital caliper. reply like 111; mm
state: 50.78; mm
